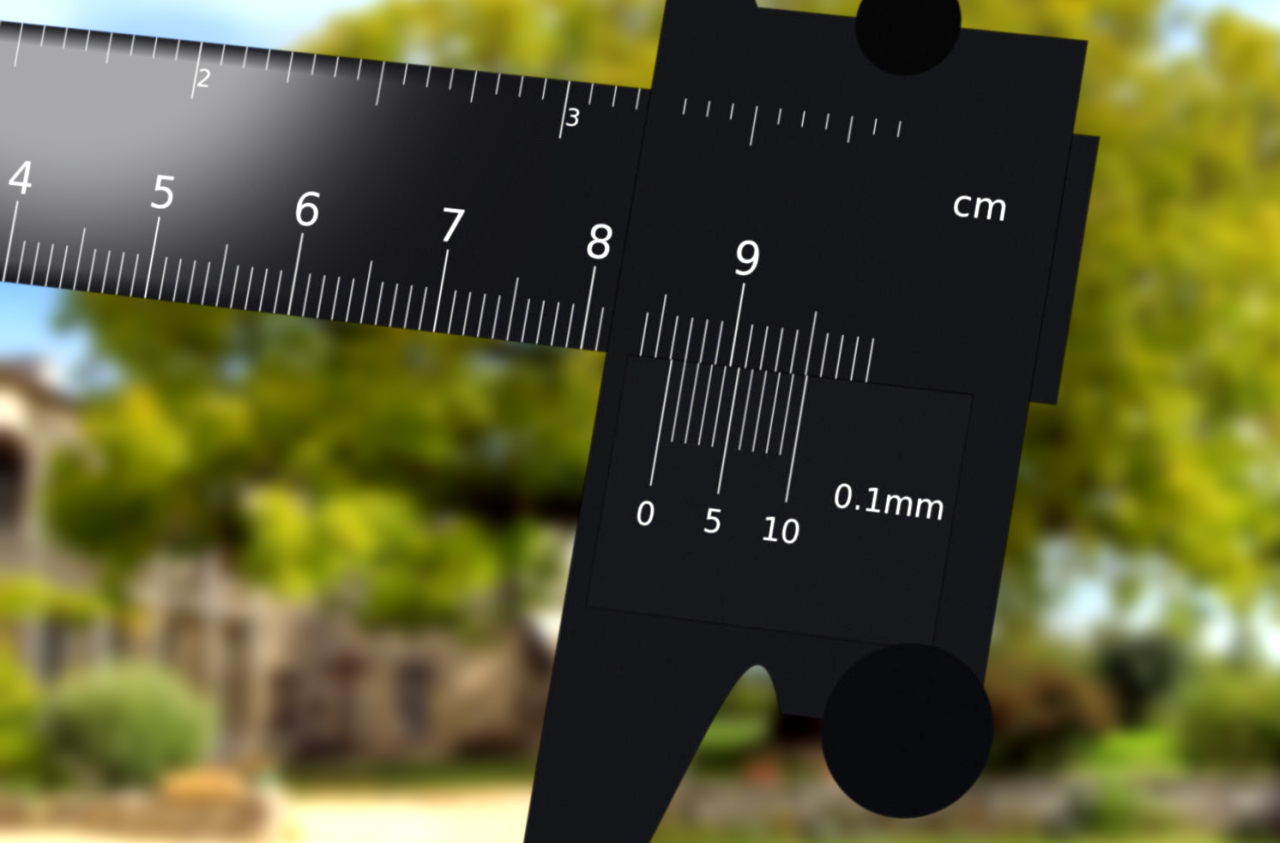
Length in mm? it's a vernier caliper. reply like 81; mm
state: 86.1; mm
